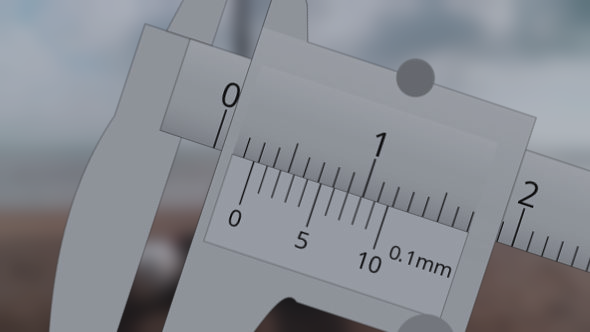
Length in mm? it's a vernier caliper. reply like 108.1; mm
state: 2.7; mm
